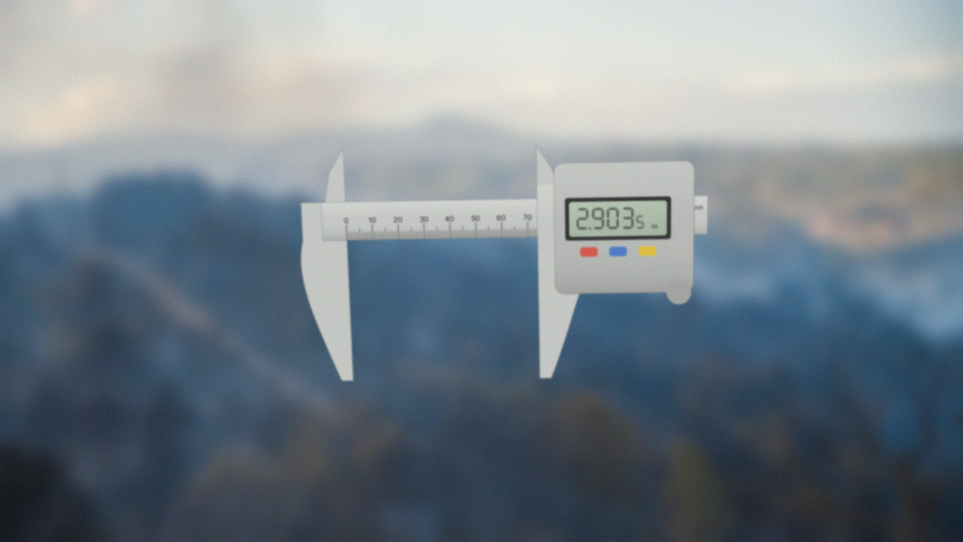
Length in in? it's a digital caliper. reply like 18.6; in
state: 2.9035; in
